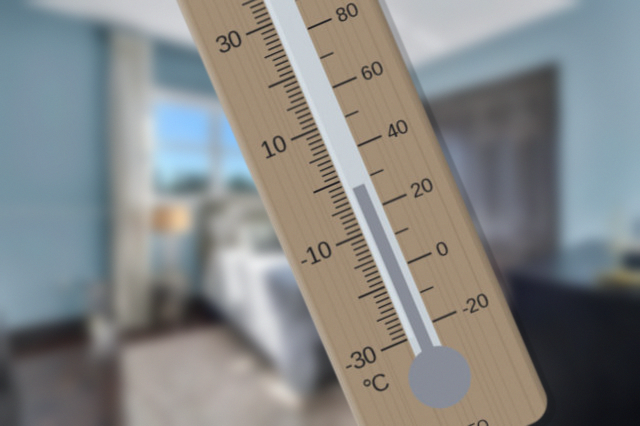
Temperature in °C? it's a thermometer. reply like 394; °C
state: -2; °C
